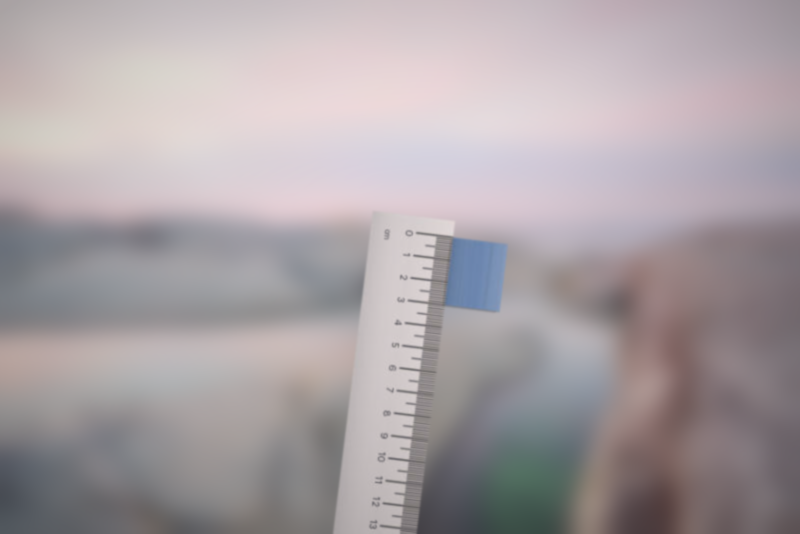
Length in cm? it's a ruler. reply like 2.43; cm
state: 3; cm
